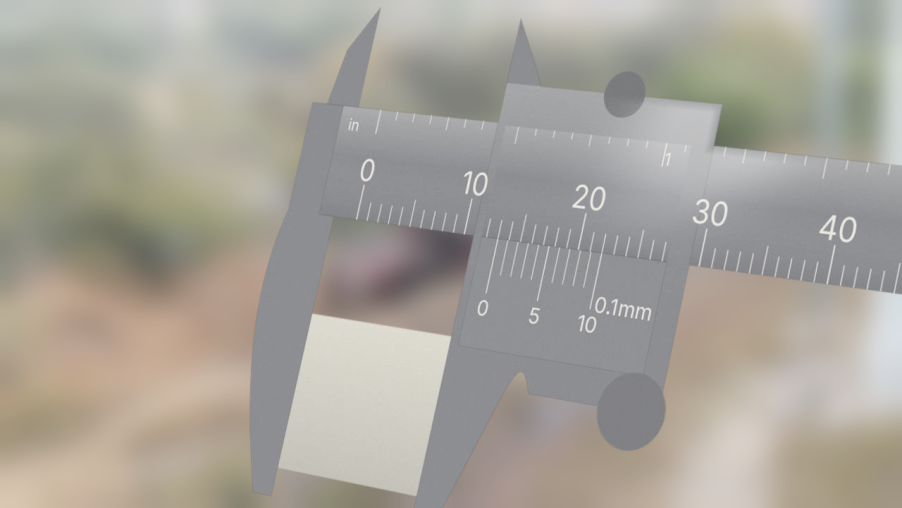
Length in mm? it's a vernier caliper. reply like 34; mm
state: 13.0; mm
